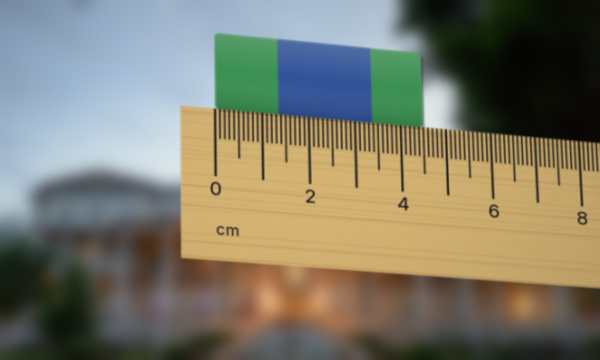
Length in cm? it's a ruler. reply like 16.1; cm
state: 4.5; cm
